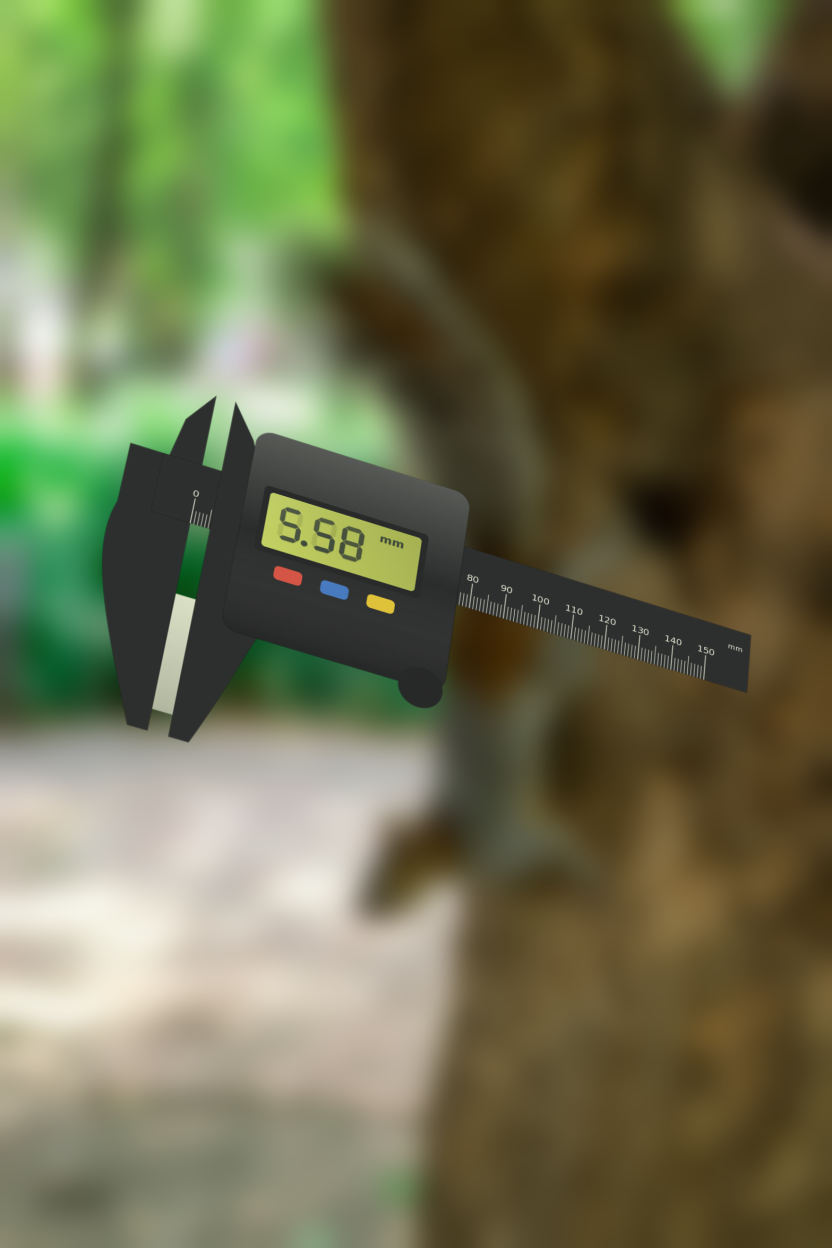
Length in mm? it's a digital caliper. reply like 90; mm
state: 5.58; mm
